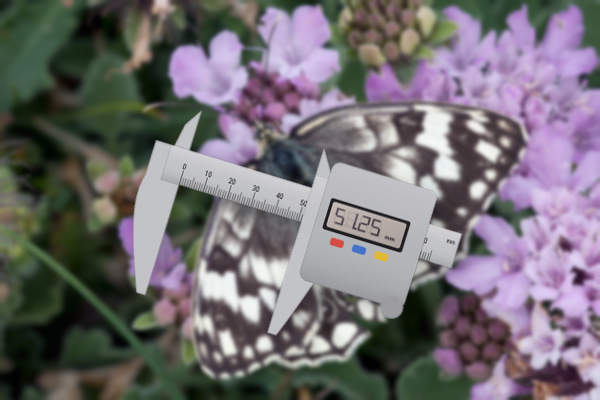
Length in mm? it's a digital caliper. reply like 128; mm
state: 51.25; mm
